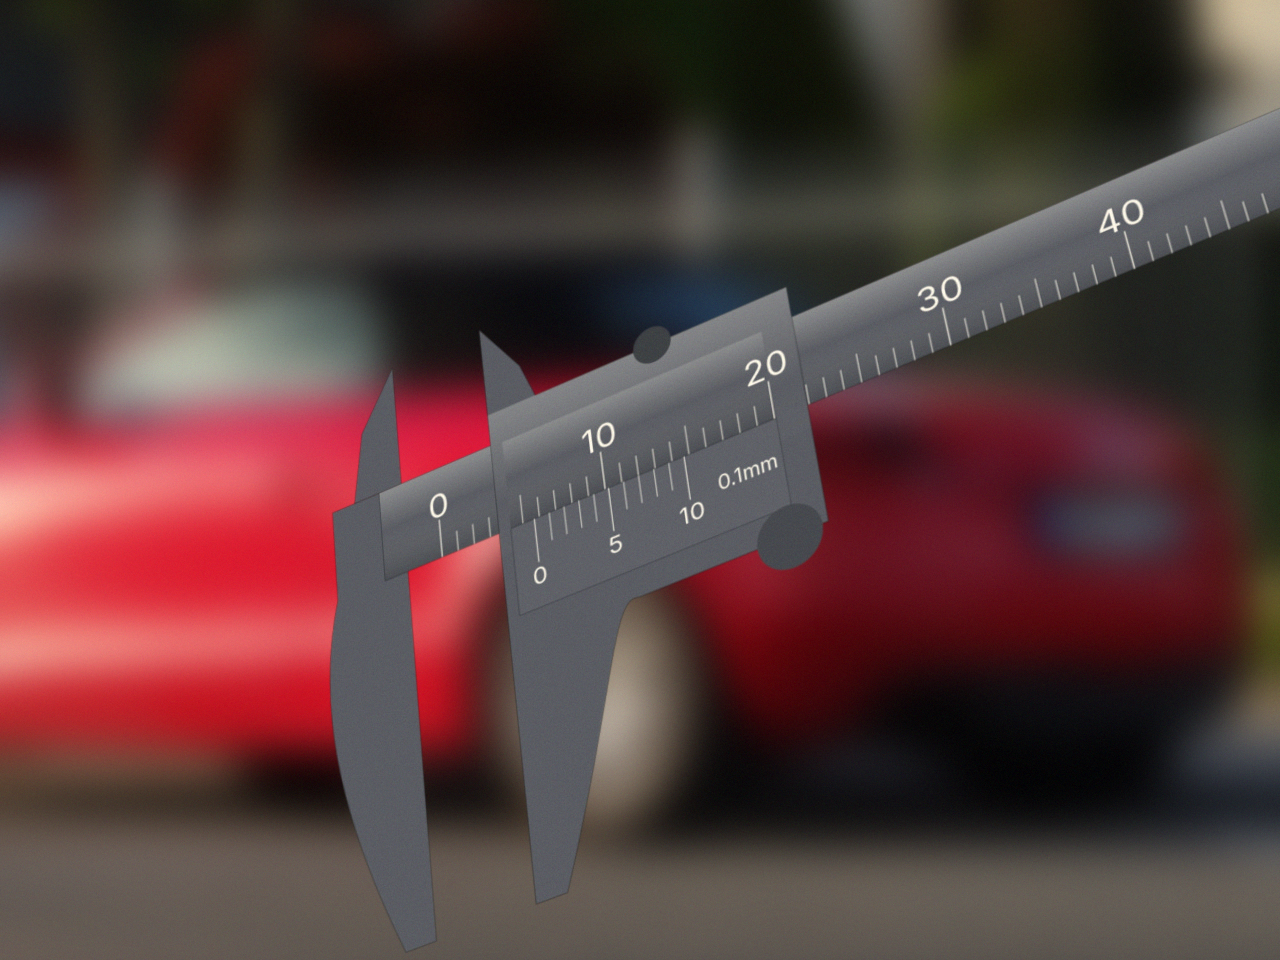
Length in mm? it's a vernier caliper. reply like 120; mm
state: 5.7; mm
